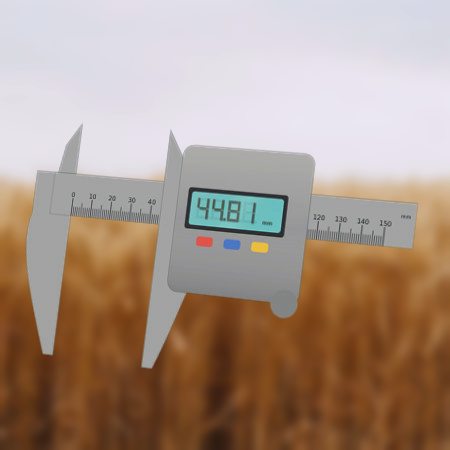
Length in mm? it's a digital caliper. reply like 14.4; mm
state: 44.81; mm
